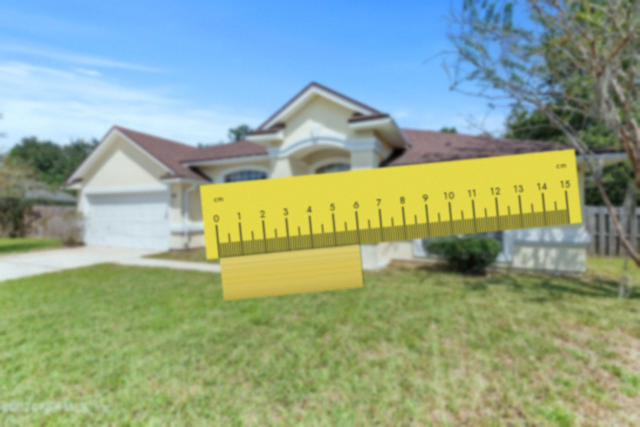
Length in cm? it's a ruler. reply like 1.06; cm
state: 6; cm
